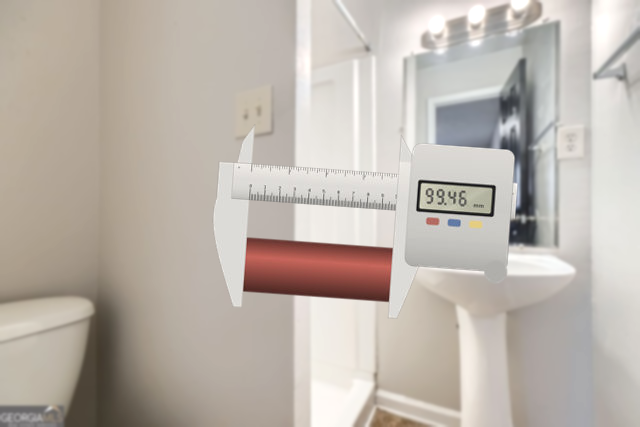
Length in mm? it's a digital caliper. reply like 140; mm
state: 99.46; mm
